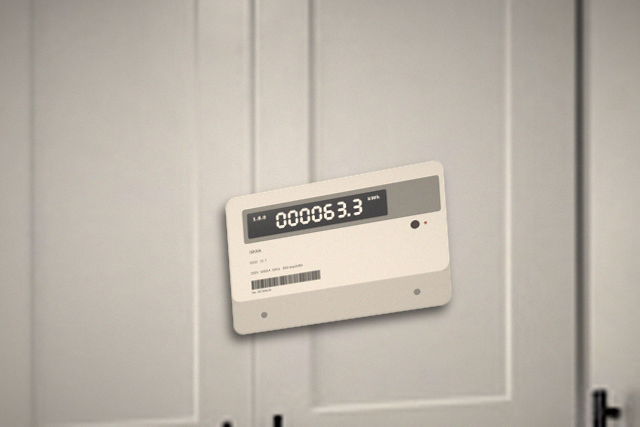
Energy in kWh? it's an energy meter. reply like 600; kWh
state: 63.3; kWh
